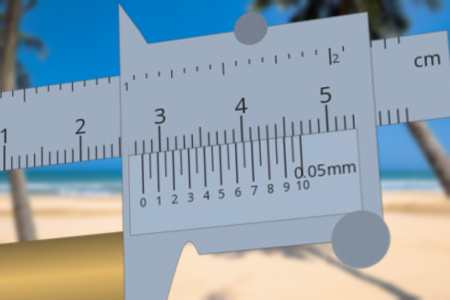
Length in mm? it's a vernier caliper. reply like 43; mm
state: 27.8; mm
